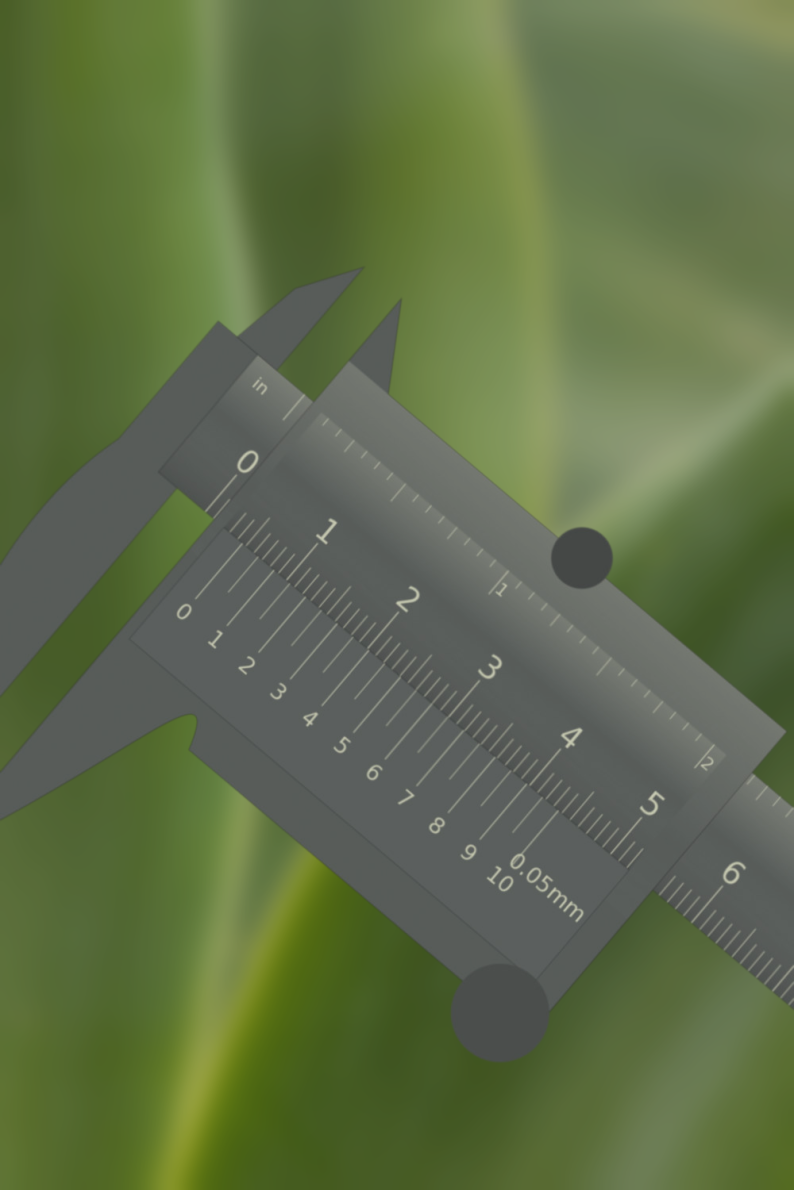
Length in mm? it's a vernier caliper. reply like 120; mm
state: 4.6; mm
